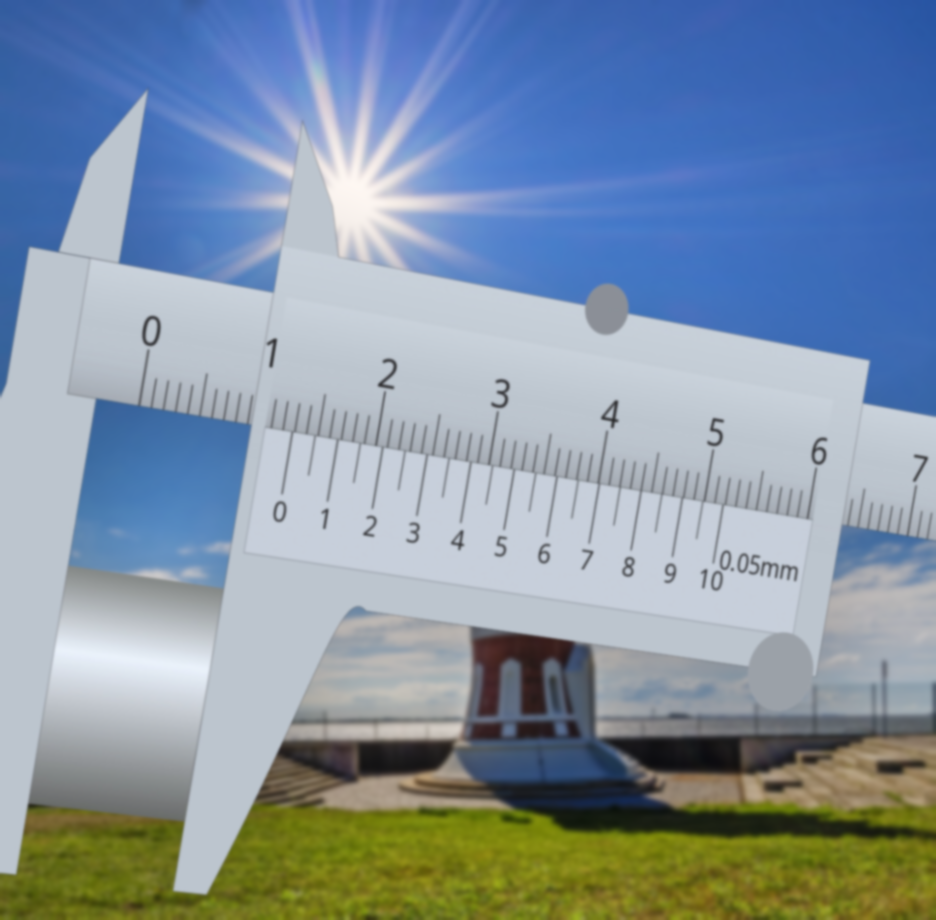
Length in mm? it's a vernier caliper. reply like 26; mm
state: 12.8; mm
